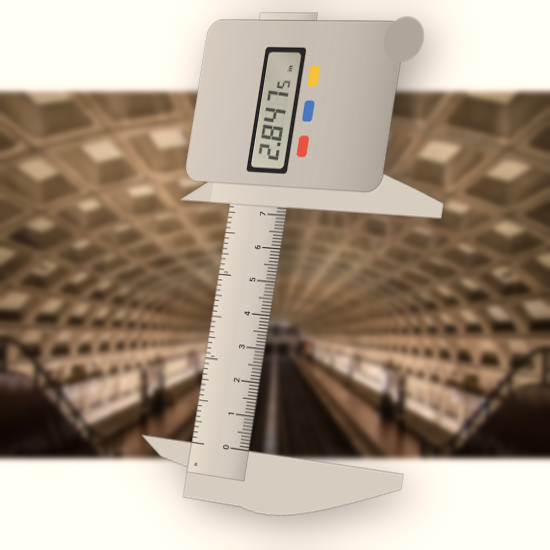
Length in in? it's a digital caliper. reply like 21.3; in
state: 2.8475; in
